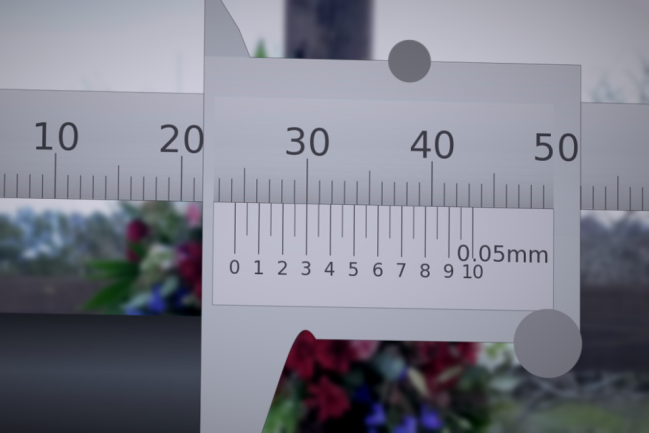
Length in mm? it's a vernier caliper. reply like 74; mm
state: 24.3; mm
